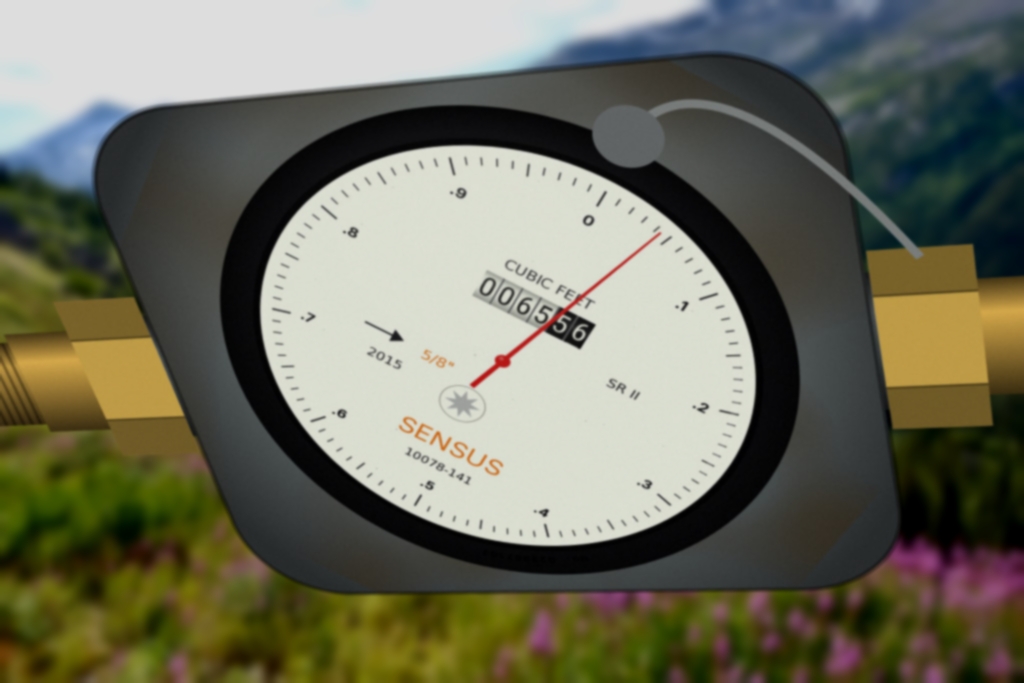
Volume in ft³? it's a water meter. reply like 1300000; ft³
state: 6556.04; ft³
